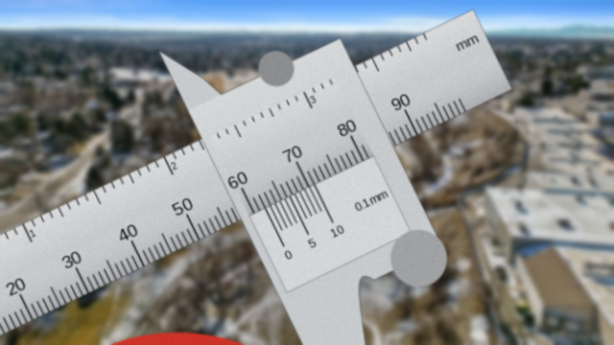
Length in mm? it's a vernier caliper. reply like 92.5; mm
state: 62.0; mm
